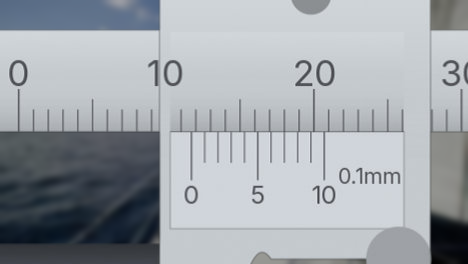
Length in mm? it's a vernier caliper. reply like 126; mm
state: 11.7; mm
